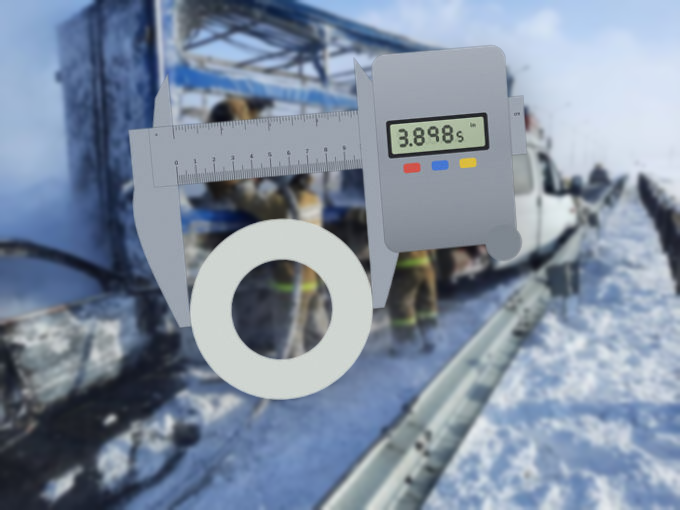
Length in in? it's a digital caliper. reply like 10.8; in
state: 3.8985; in
